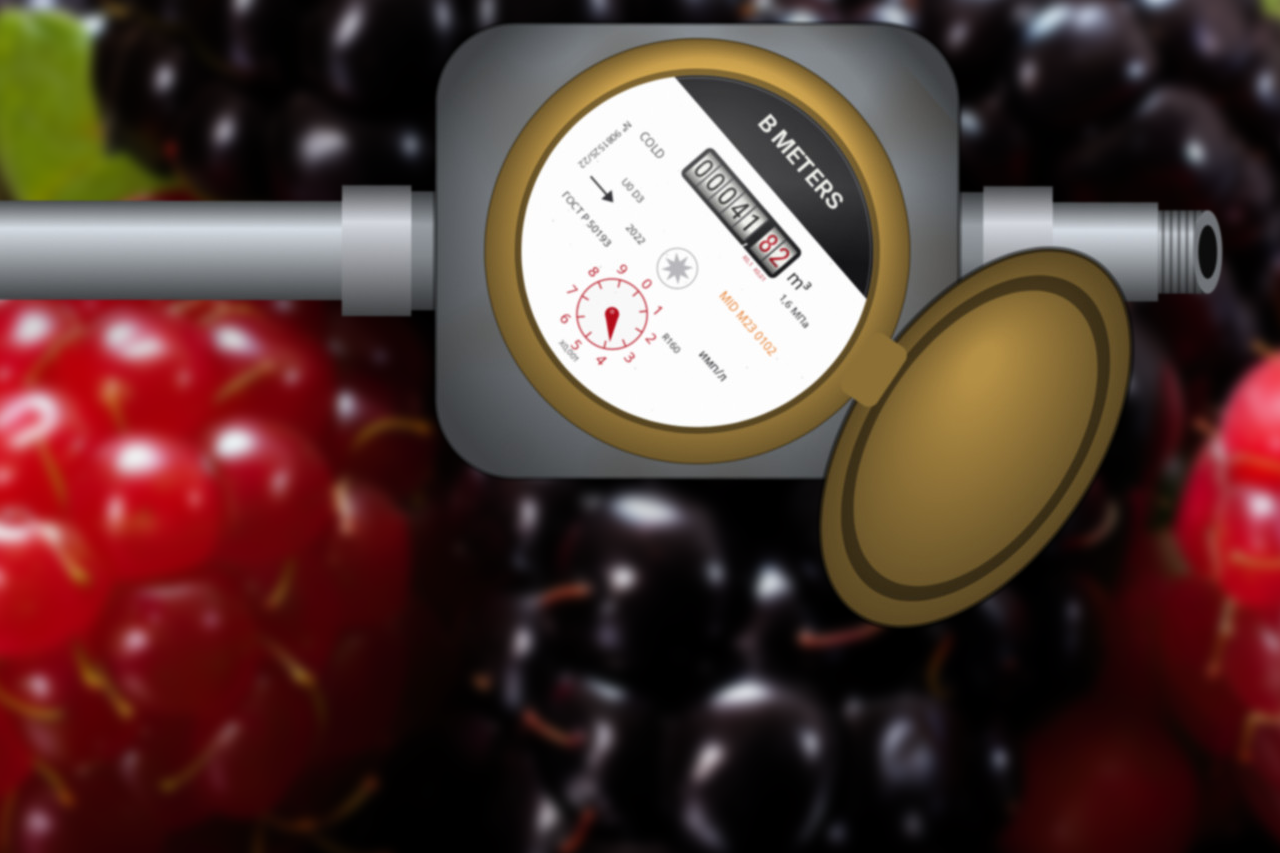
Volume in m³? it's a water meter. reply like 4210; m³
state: 41.823; m³
